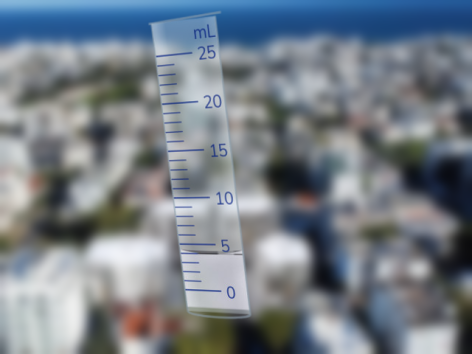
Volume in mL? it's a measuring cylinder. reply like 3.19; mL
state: 4; mL
